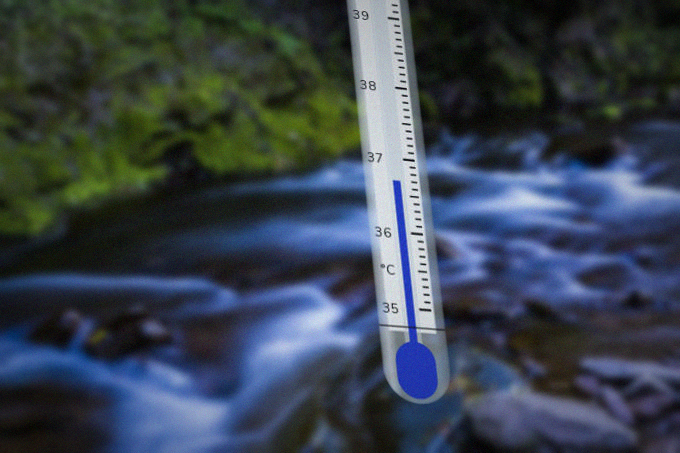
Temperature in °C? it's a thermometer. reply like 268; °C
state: 36.7; °C
